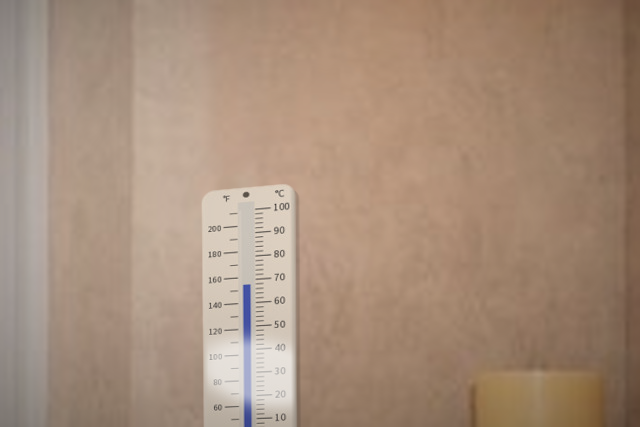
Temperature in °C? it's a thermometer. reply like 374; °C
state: 68; °C
